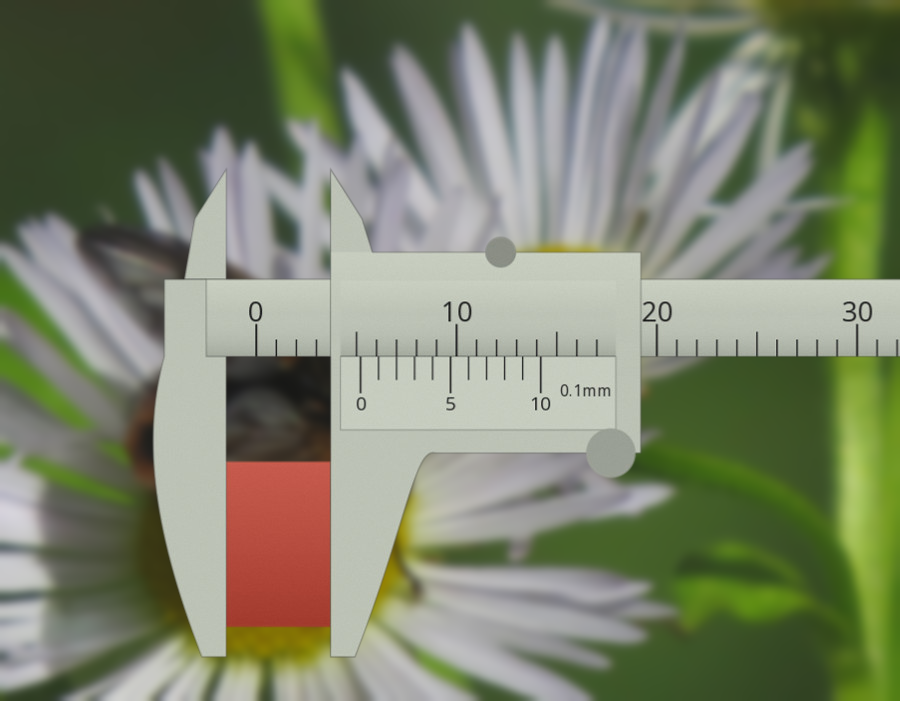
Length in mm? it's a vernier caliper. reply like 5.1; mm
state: 5.2; mm
